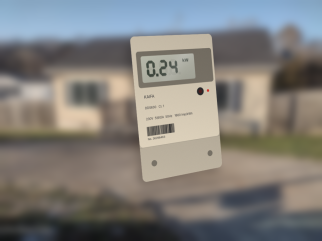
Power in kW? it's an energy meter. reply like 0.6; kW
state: 0.24; kW
